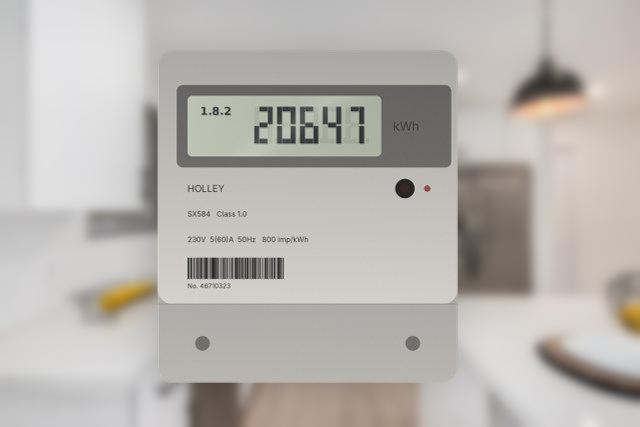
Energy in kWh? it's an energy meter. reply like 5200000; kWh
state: 20647; kWh
